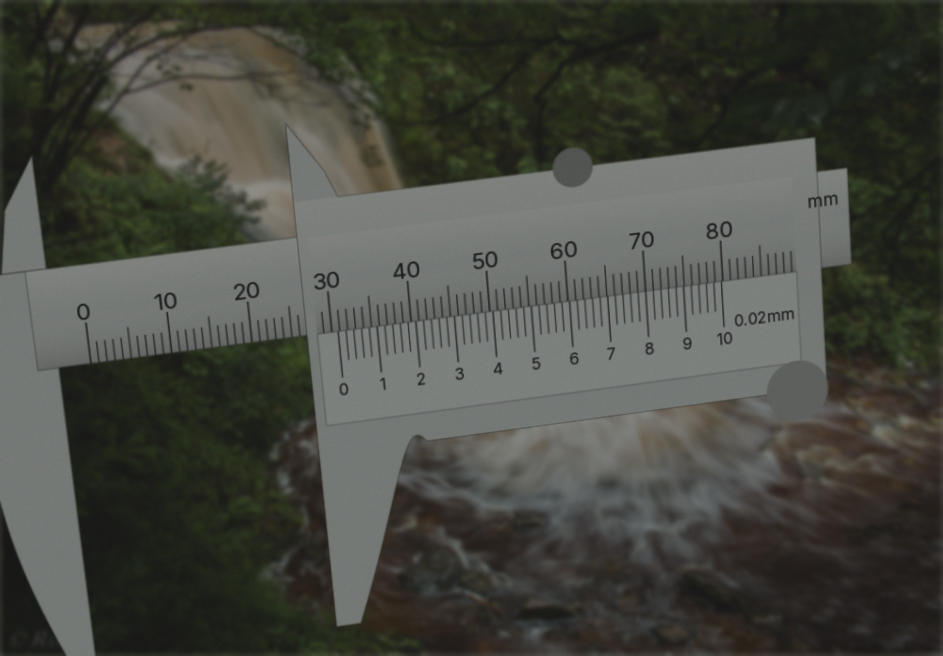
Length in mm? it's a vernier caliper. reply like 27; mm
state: 30.8; mm
